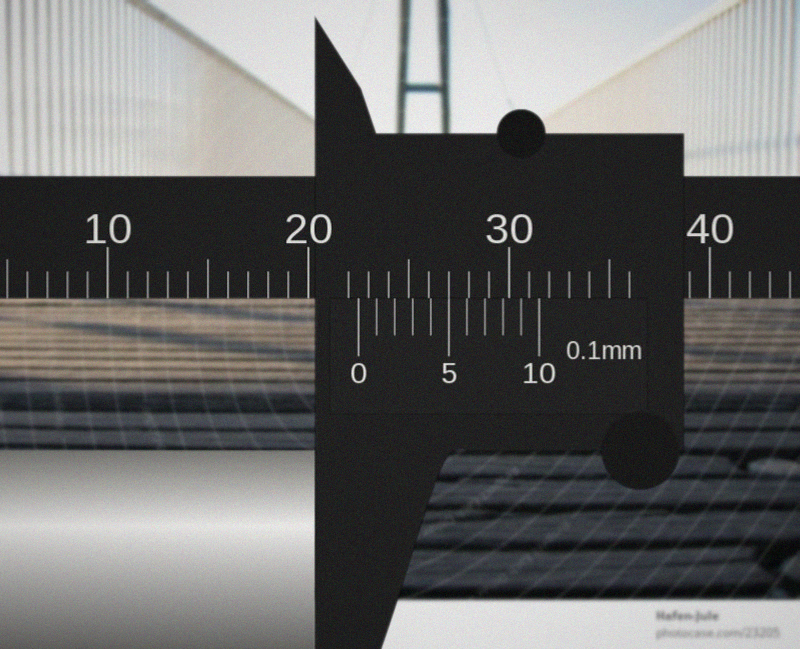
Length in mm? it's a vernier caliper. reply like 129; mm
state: 22.5; mm
